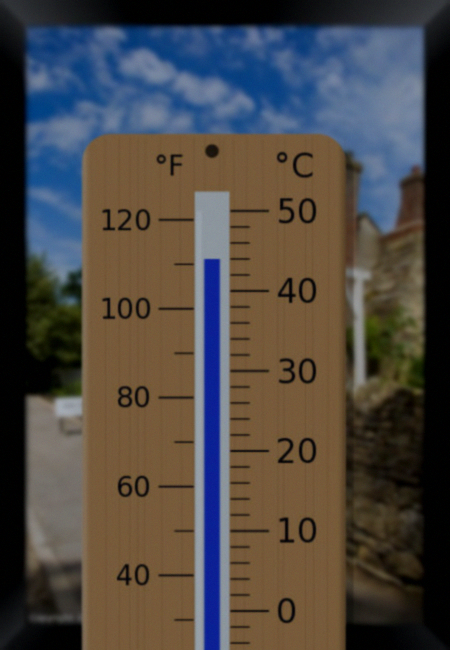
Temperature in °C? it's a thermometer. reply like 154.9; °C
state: 44; °C
